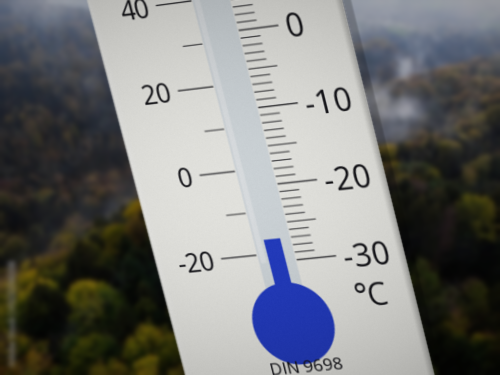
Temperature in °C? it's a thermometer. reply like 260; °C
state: -27; °C
